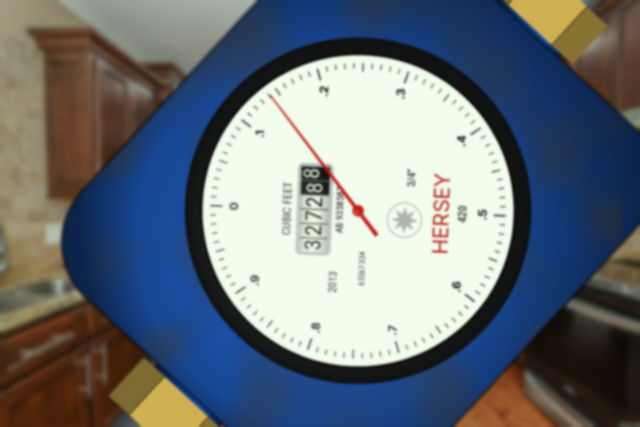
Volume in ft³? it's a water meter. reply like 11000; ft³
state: 327288.14; ft³
